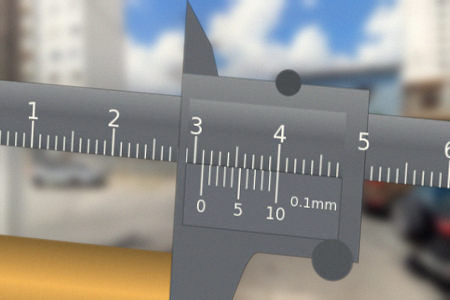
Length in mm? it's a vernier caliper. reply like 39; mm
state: 31.0; mm
